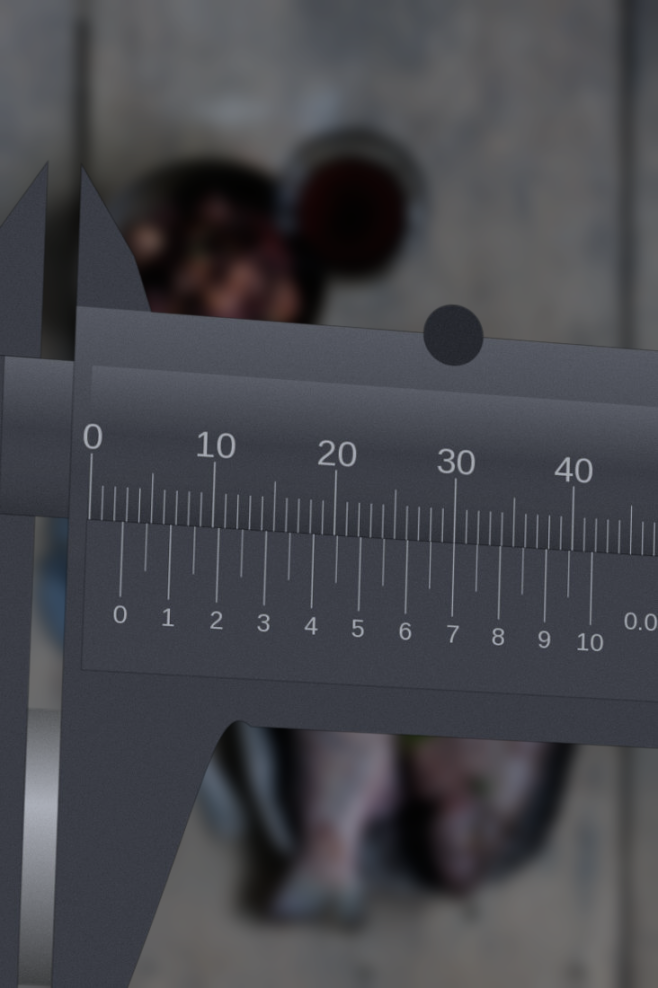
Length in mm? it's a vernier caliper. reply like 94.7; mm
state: 2.7; mm
